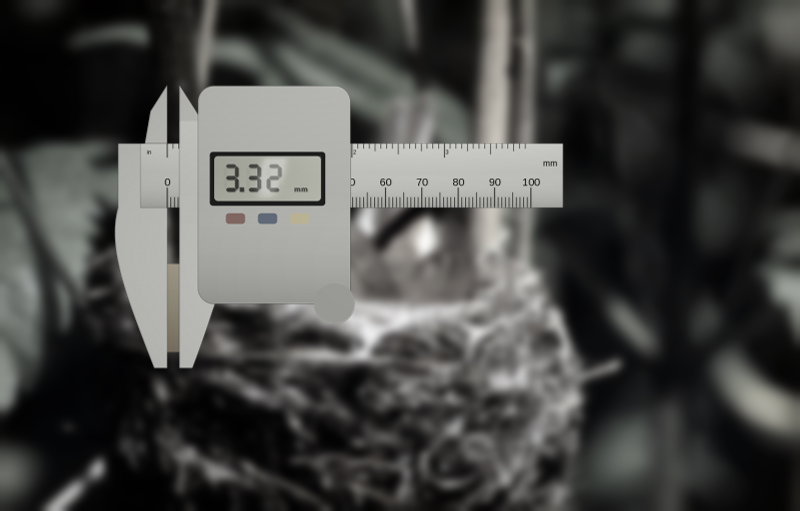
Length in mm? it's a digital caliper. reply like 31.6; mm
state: 3.32; mm
